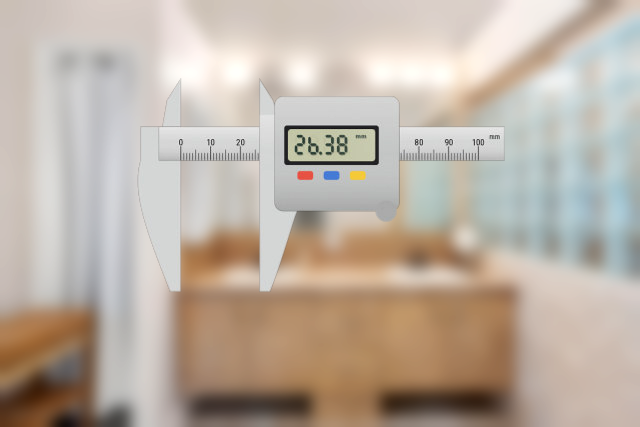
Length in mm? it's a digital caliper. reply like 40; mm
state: 26.38; mm
